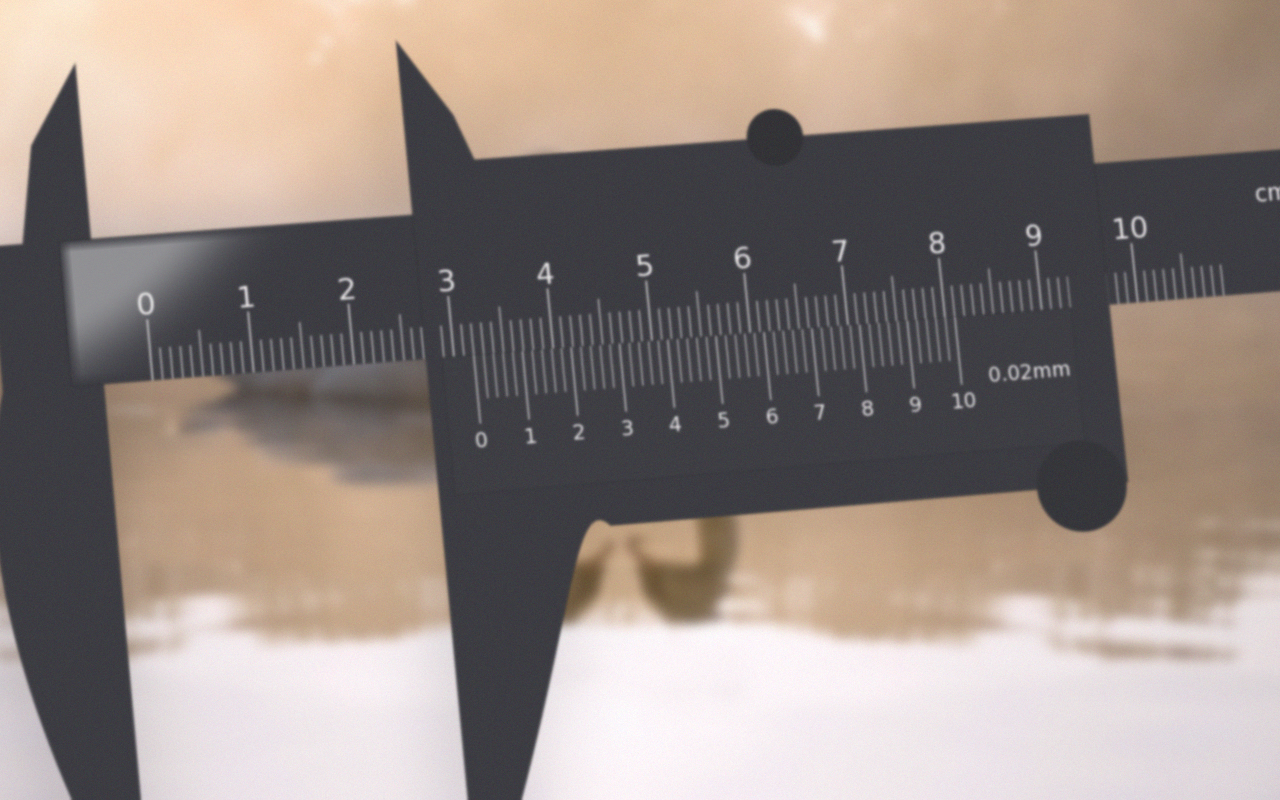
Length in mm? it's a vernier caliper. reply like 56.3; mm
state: 32.0; mm
